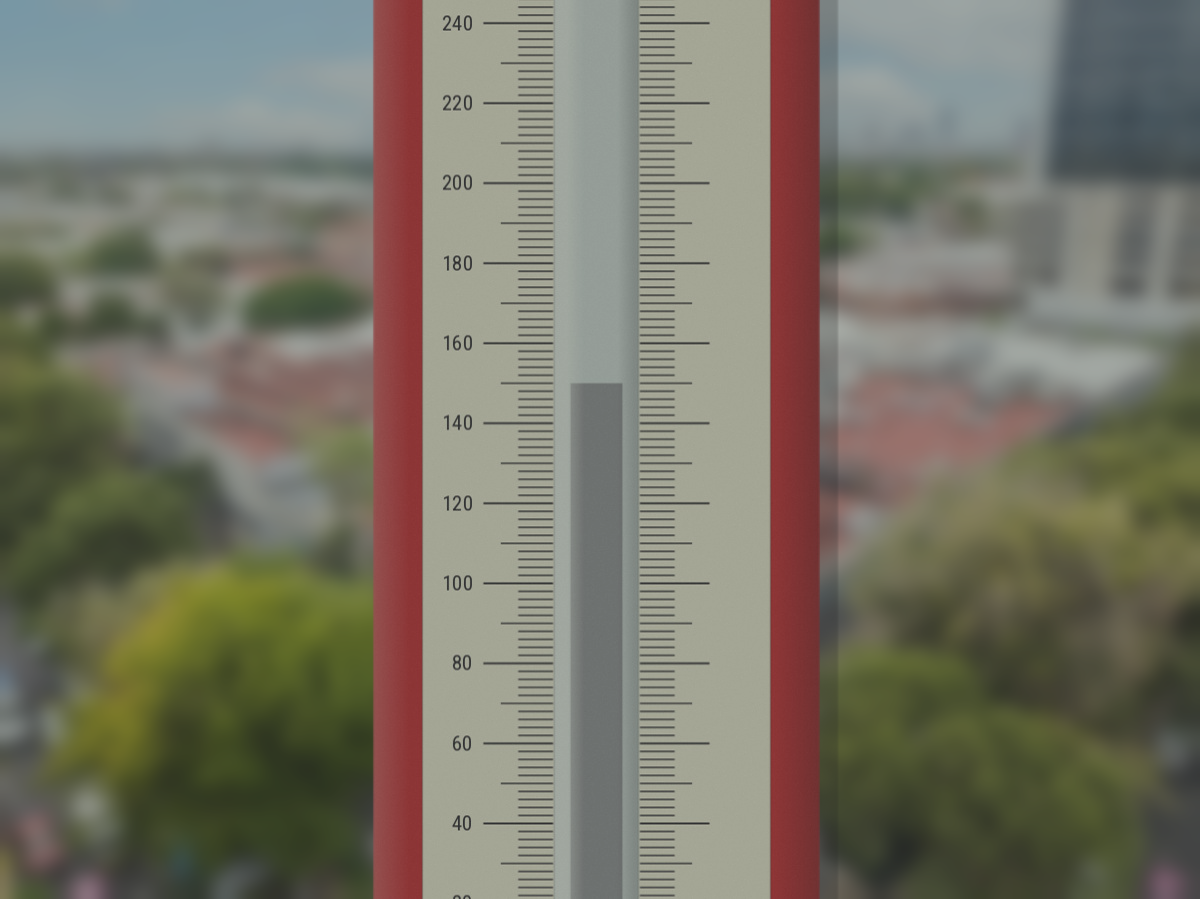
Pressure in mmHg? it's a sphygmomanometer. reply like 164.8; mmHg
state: 150; mmHg
